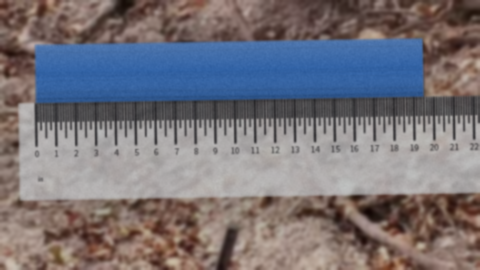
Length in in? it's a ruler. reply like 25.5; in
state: 19.5; in
